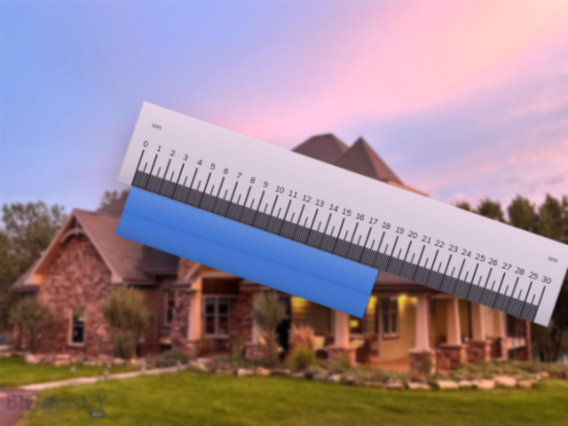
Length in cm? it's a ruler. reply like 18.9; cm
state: 18.5; cm
